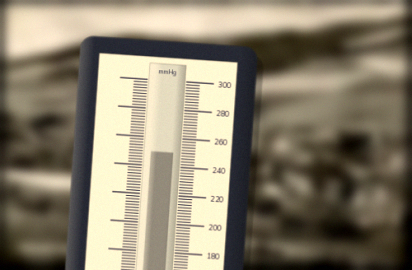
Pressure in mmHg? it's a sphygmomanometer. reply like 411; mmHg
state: 250; mmHg
